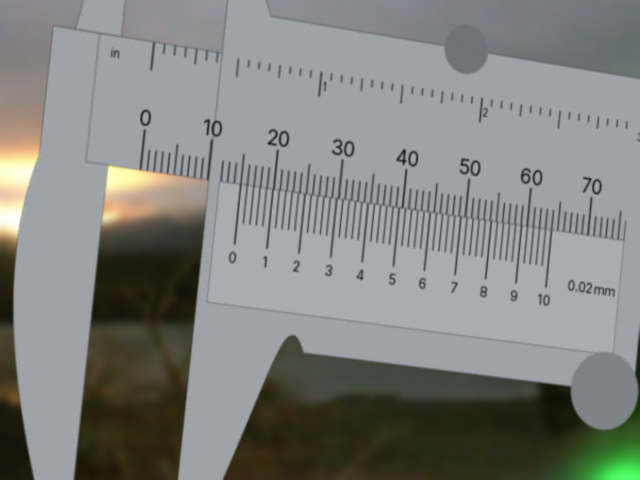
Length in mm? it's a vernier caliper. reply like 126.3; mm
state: 15.0; mm
